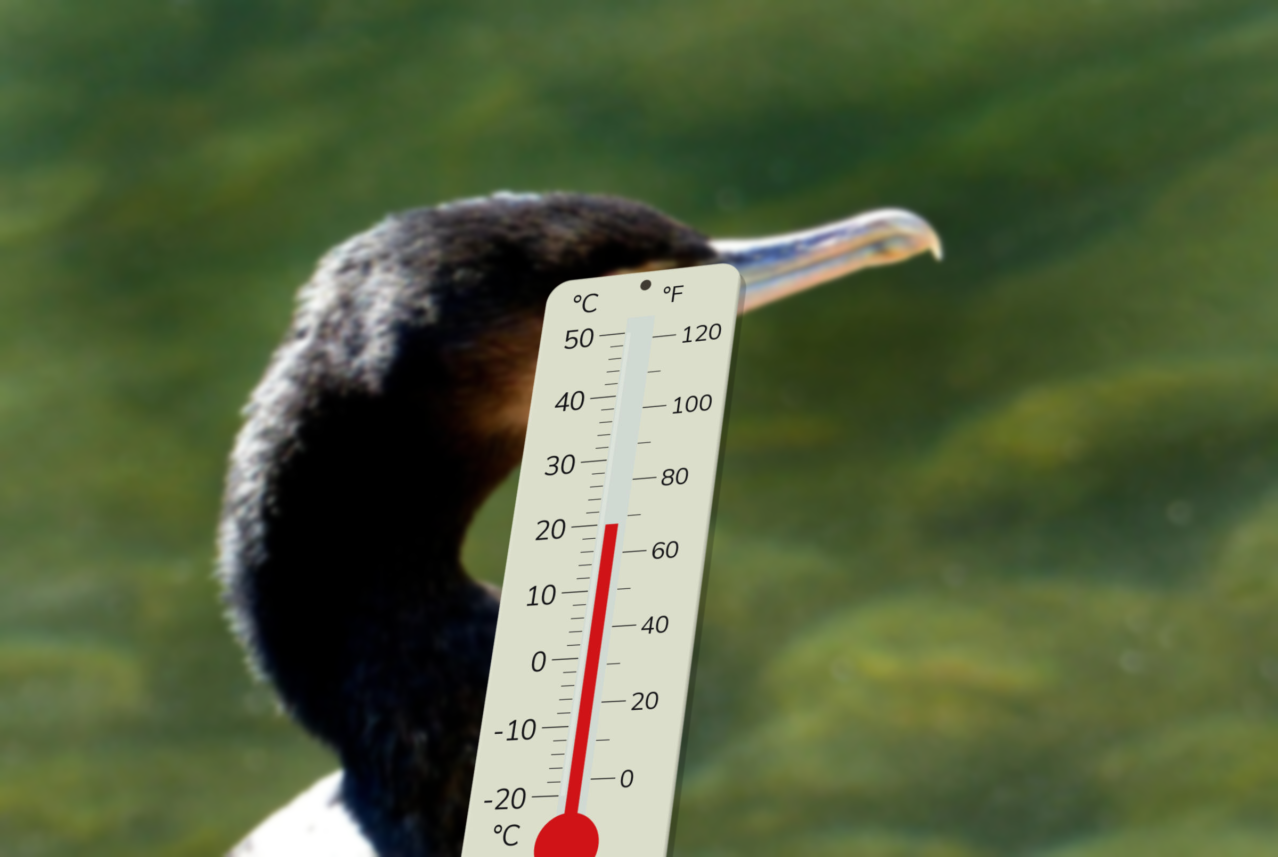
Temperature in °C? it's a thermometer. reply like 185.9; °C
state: 20; °C
